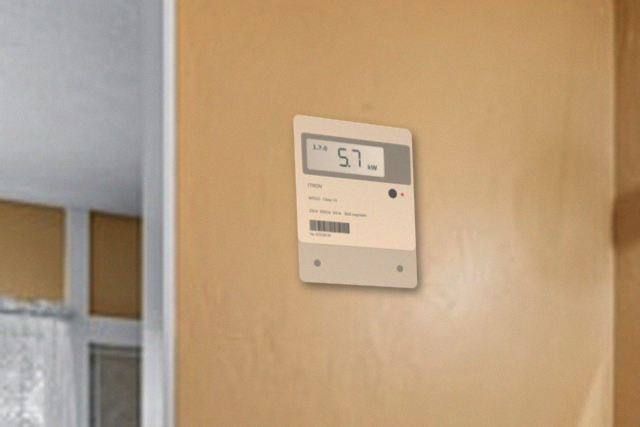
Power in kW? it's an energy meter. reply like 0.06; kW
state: 5.7; kW
